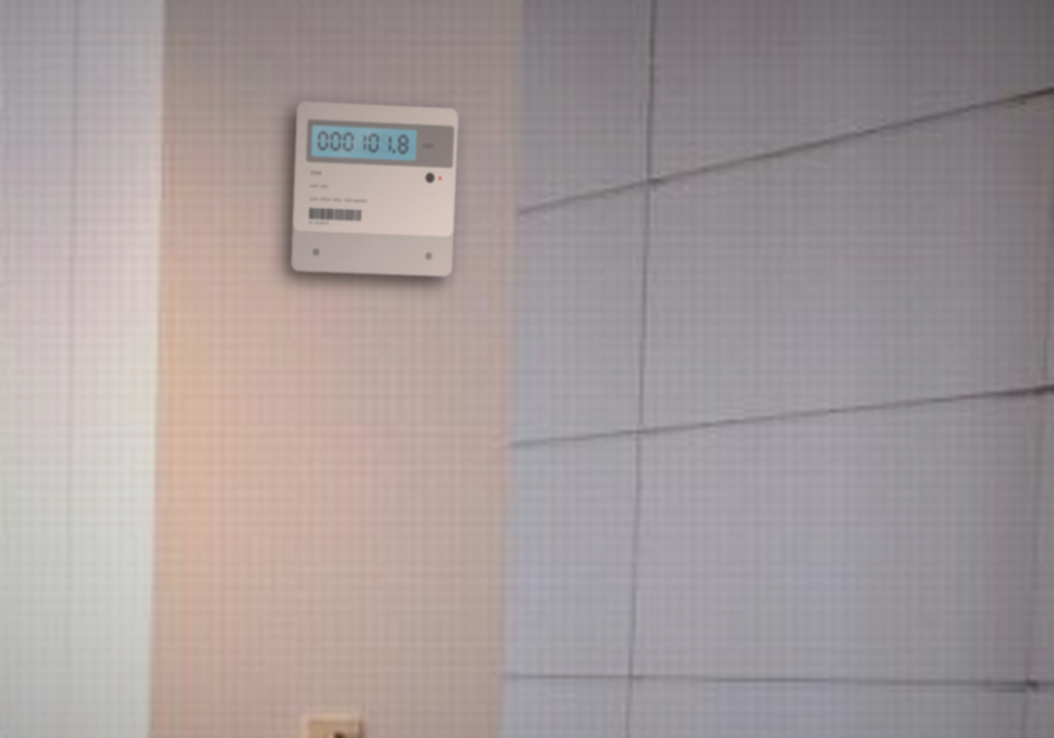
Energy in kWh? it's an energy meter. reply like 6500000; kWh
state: 101.8; kWh
